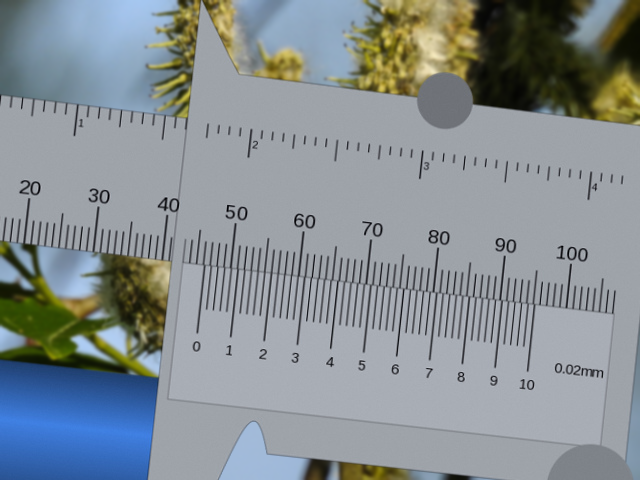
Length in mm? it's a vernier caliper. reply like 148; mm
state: 46.2; mm
